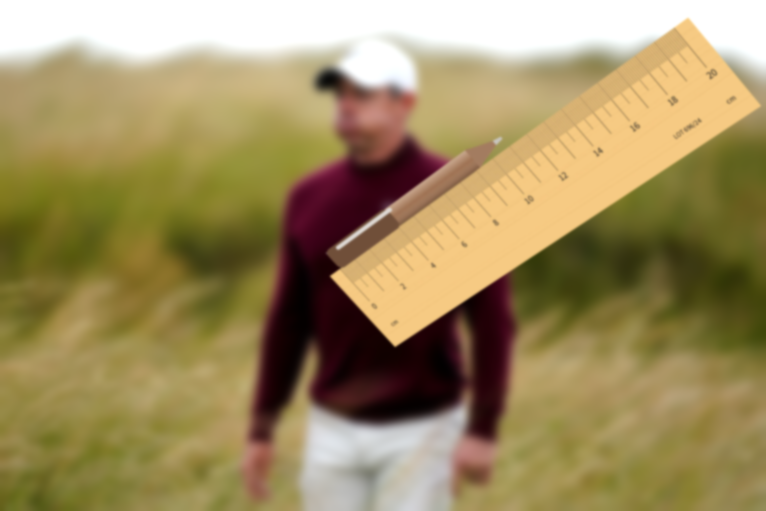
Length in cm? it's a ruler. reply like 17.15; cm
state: 11; cm
